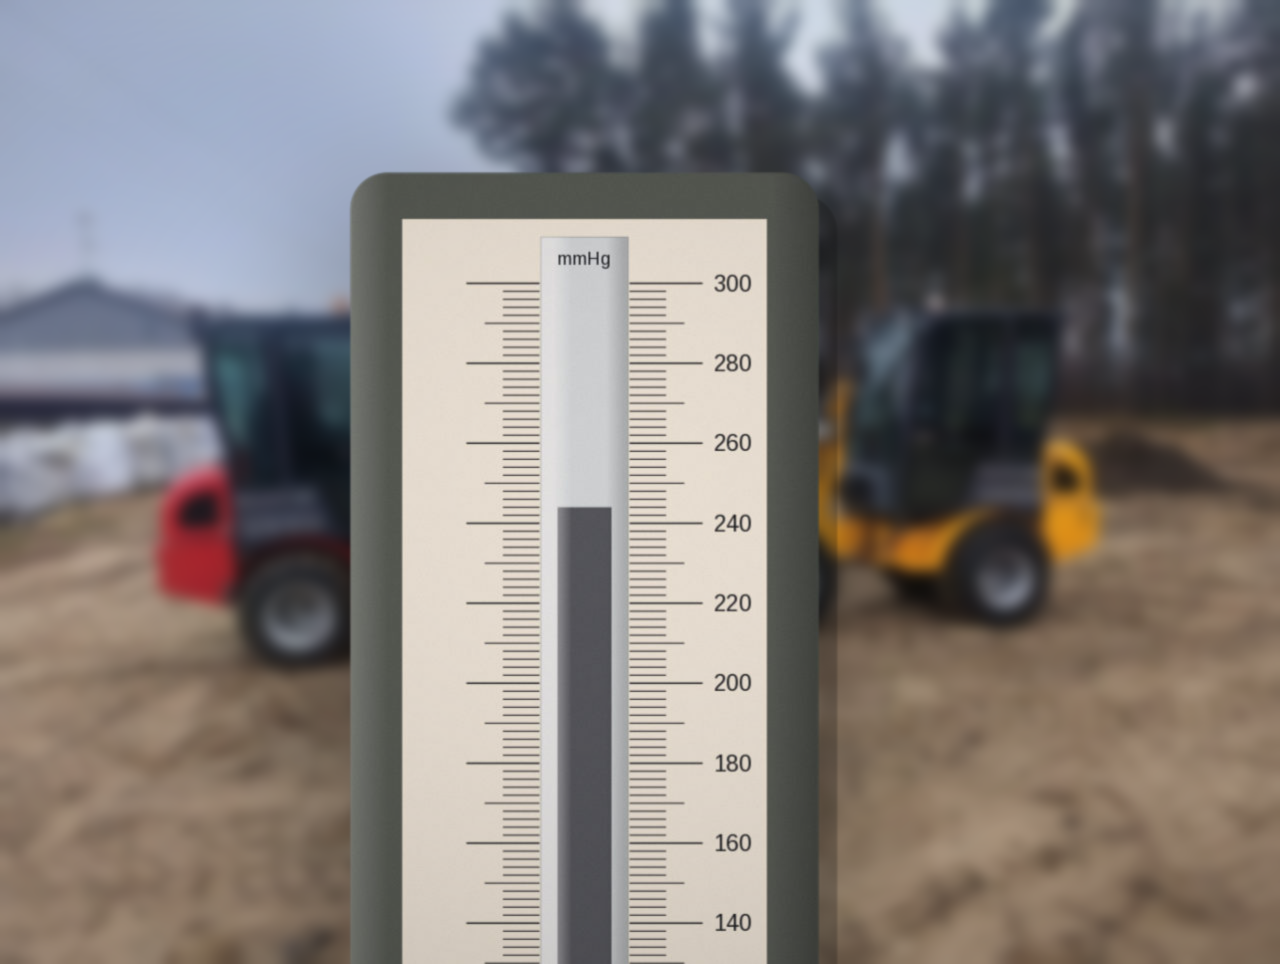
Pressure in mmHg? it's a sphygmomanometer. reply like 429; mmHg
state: 244; mmHg
